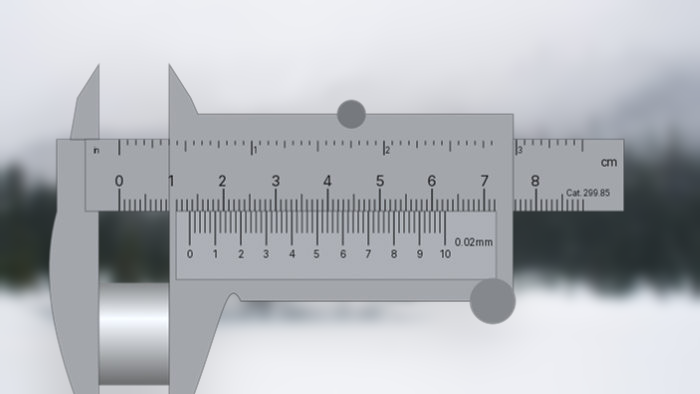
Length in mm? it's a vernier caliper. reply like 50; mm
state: 13.5; mm
